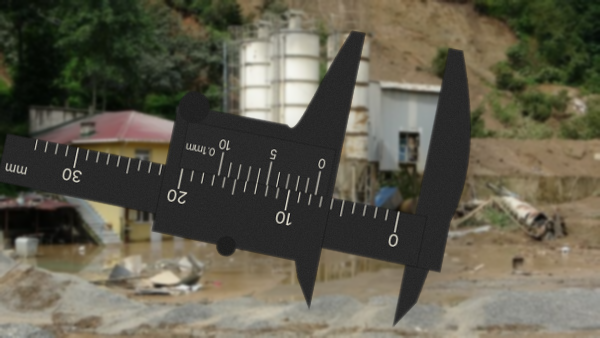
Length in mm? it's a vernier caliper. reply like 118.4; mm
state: 7.6; mm
